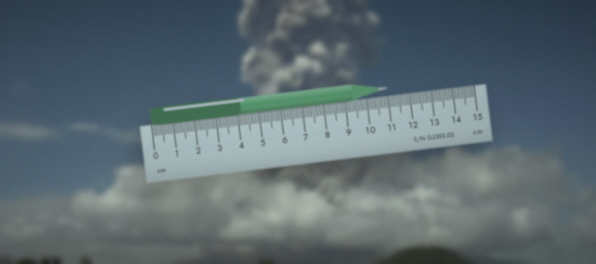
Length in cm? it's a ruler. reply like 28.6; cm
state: 11; cm
